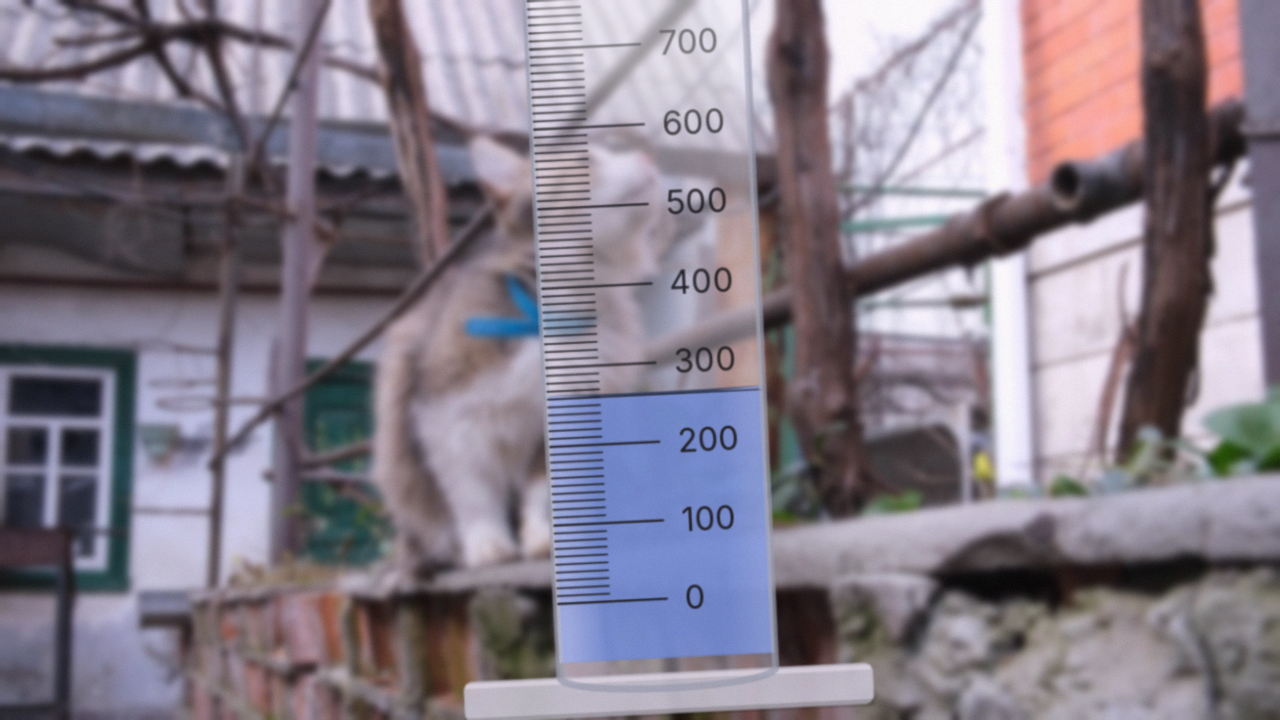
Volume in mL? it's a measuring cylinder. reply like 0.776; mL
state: 260; mL
